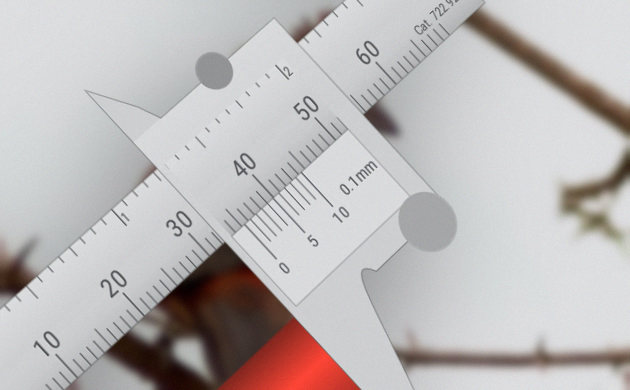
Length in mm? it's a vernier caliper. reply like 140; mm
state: 35.4; mm
